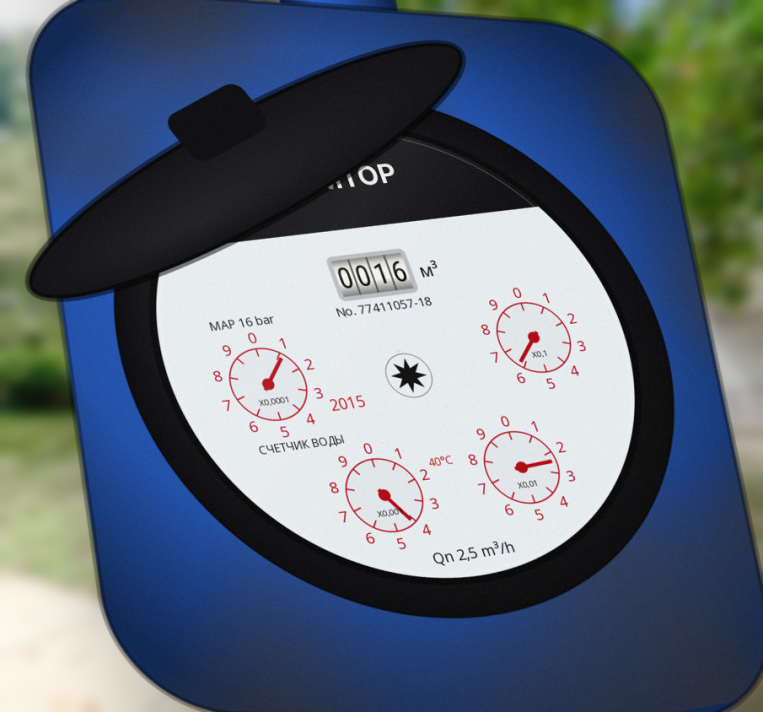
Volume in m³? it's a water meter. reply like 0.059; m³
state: 16.6241; m³
